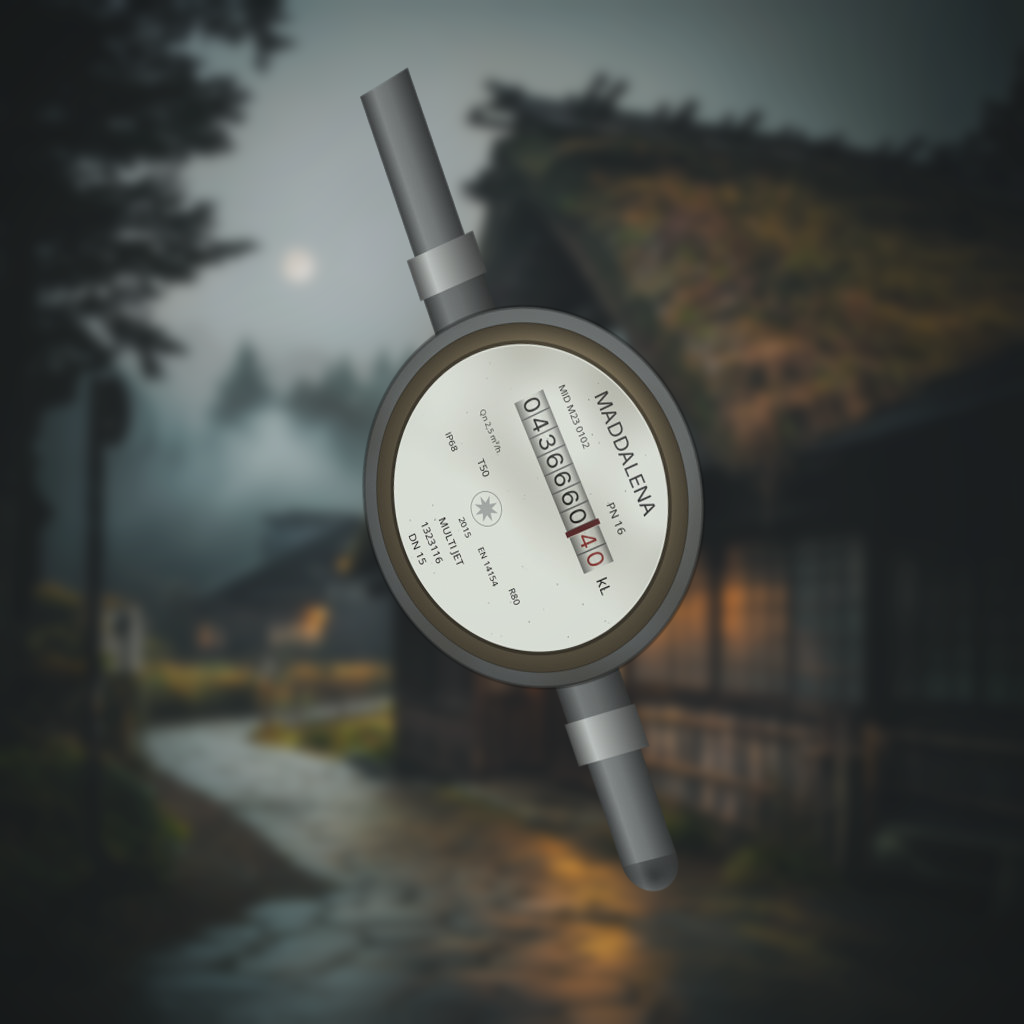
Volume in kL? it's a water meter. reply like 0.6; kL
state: 436660.40; kL
